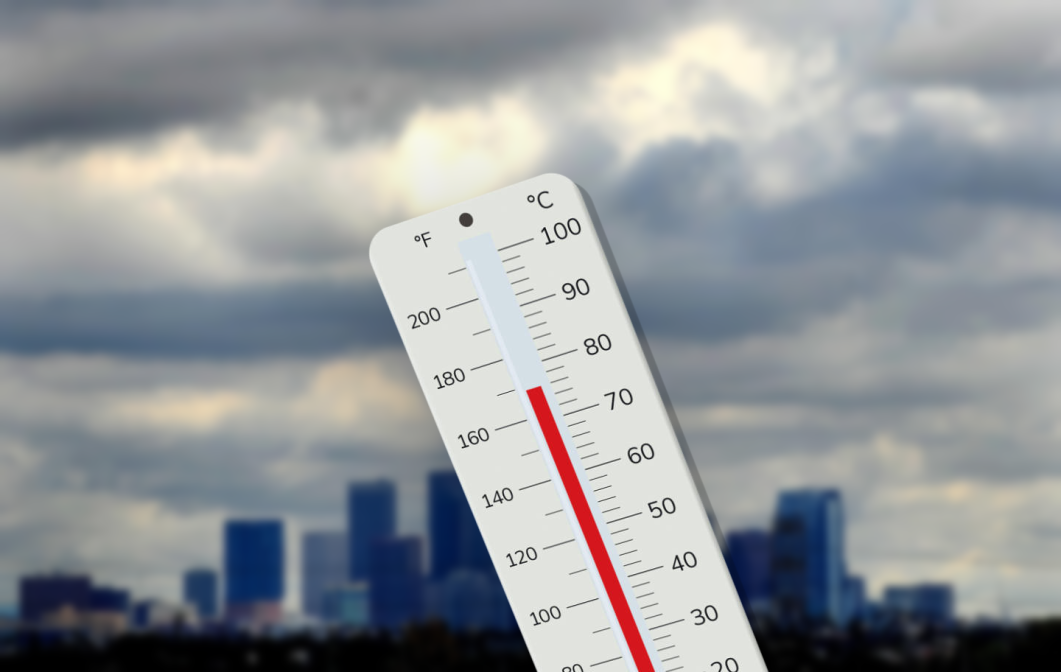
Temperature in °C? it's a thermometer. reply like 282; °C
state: 76; °C
